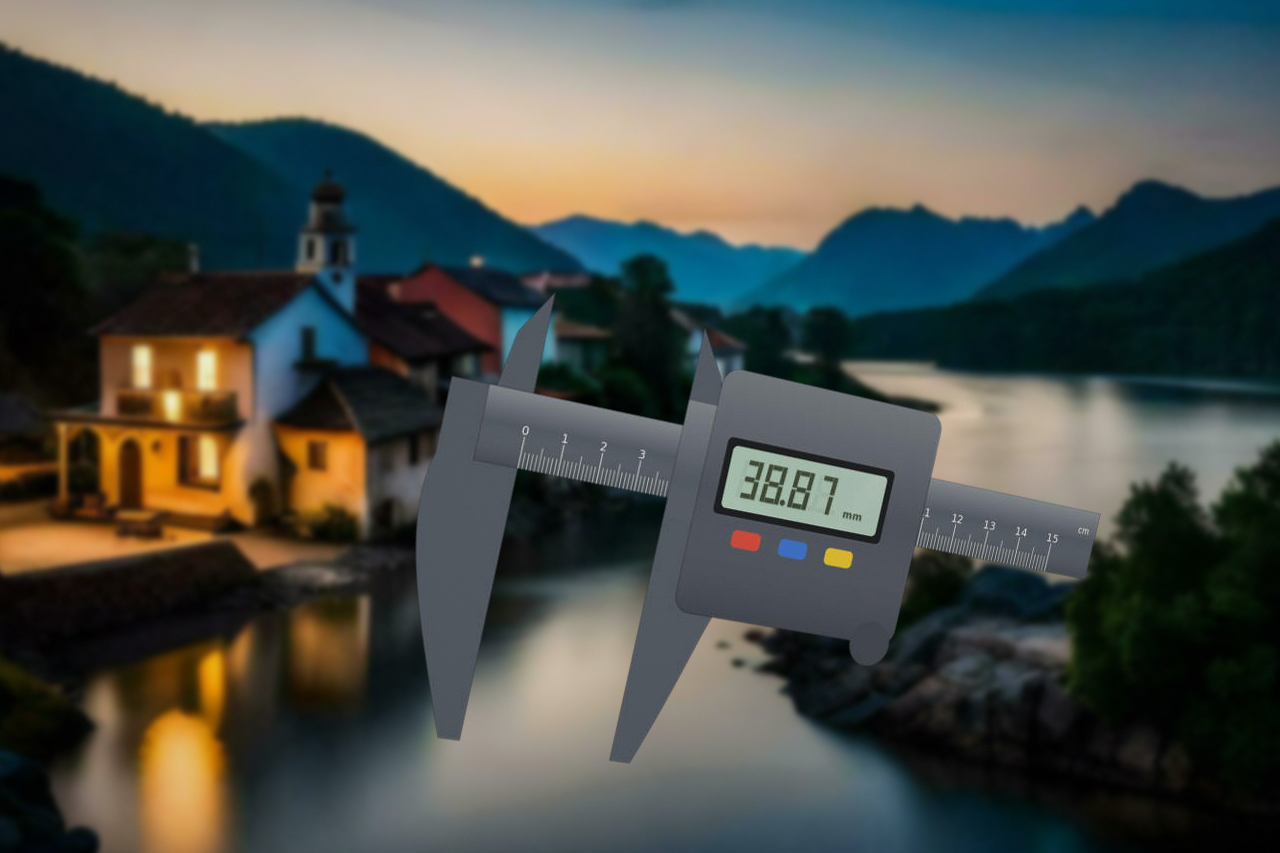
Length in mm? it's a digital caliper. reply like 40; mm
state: 38.87; mm
